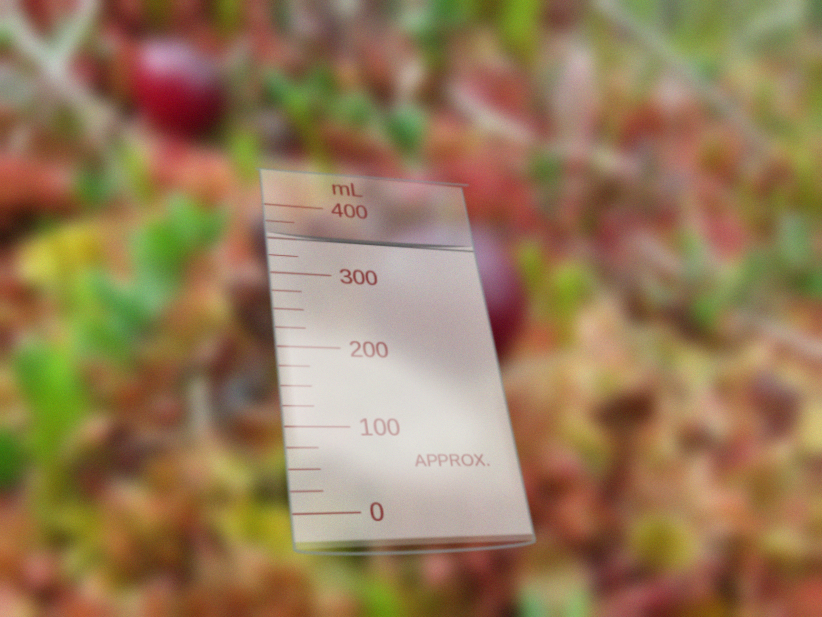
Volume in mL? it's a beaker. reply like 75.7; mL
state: 350; mL
